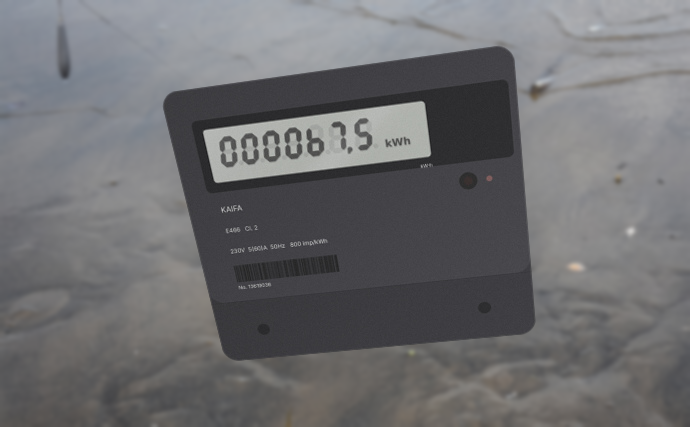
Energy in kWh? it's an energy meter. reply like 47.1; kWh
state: 67.5; kWh
